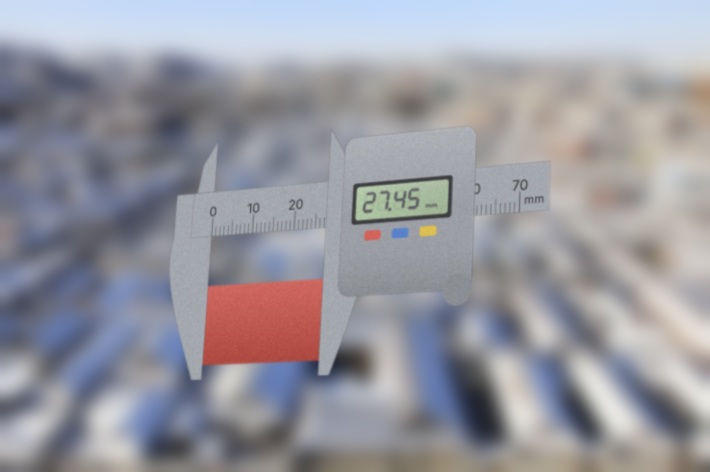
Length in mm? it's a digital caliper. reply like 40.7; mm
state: 27.45; mm
